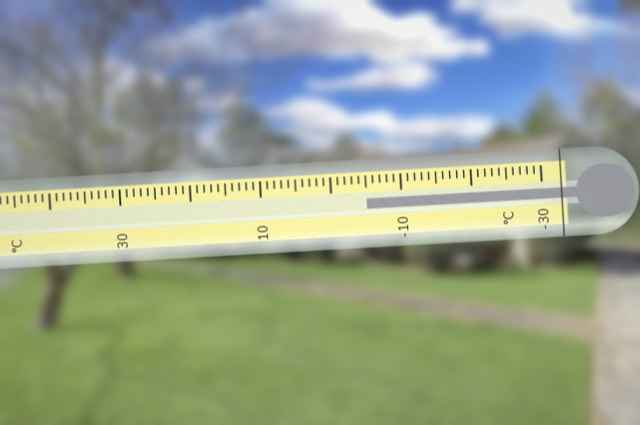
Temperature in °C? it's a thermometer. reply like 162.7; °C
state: -5; °C
